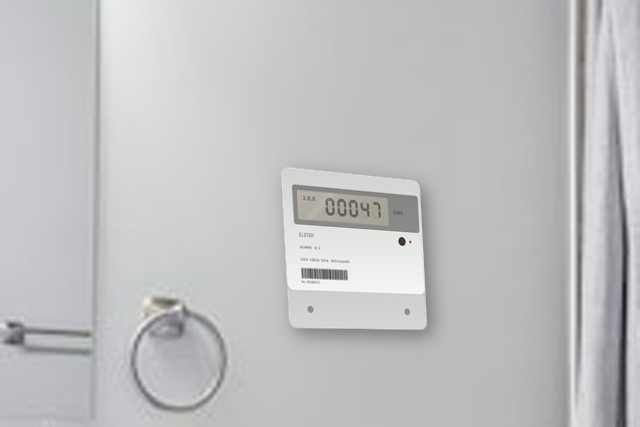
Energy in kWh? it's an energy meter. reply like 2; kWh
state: 47; kWh
